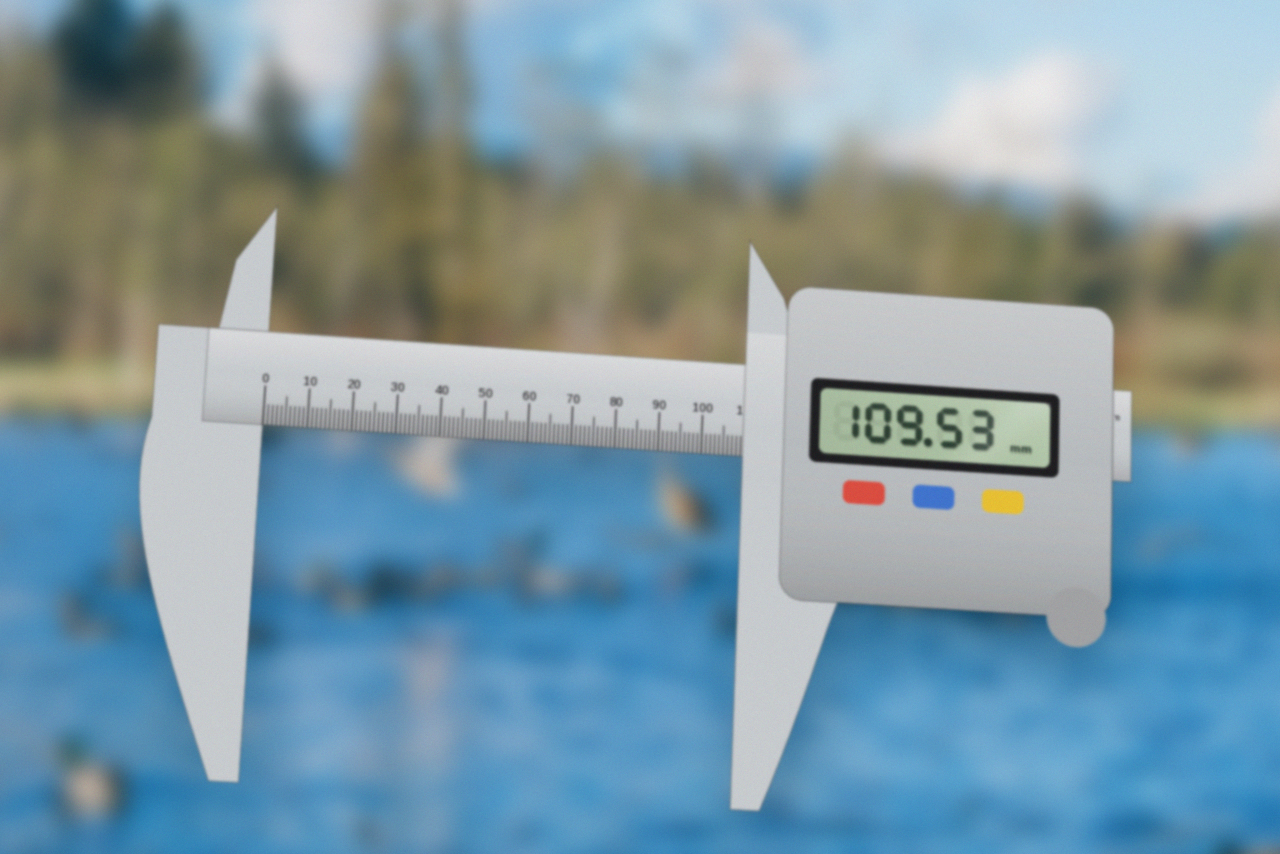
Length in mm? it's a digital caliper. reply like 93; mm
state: 109.53; mm
